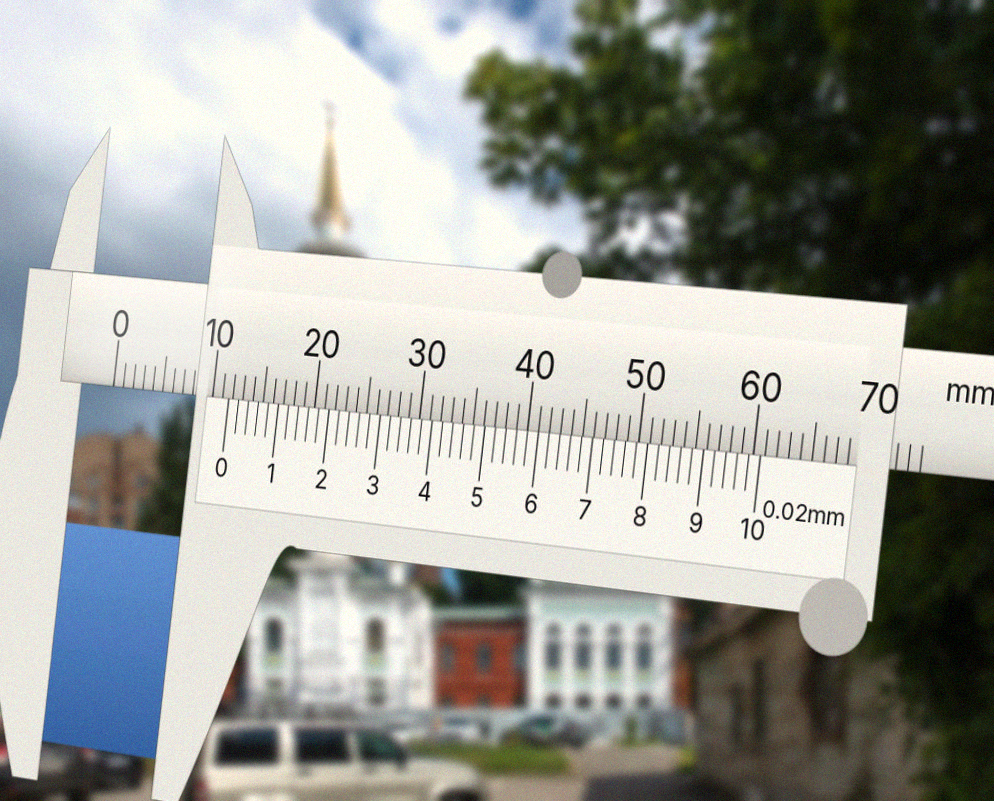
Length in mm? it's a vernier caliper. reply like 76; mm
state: 11.6; mm
